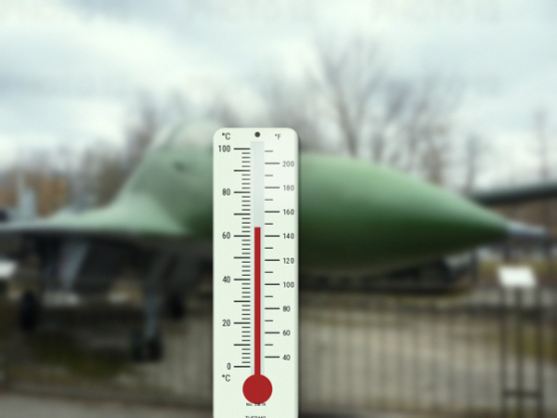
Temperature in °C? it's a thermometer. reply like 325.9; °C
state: 64; °C
